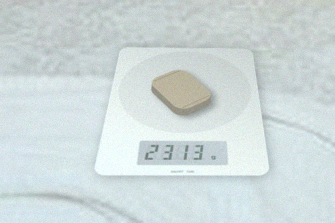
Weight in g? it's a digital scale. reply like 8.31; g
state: 2313; g
